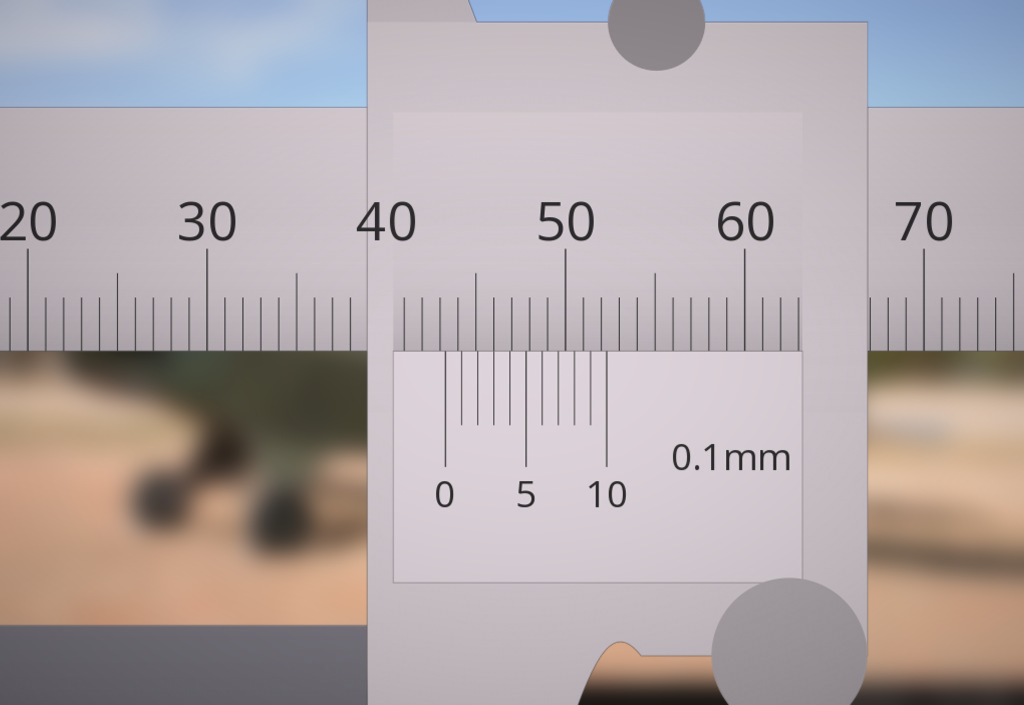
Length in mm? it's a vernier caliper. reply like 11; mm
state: 43.3; mm
